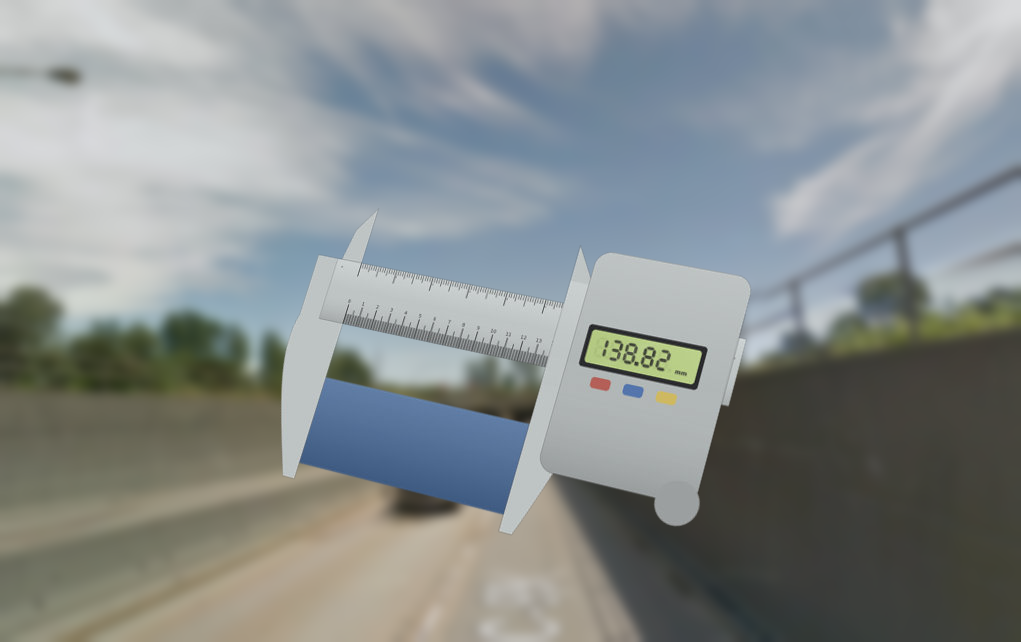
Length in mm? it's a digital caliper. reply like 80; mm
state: 138.82; mm
